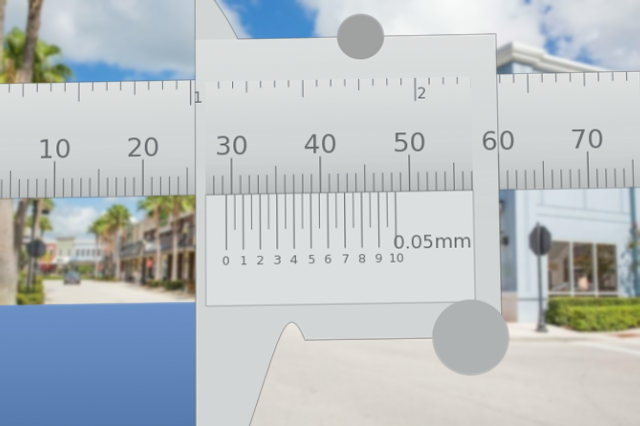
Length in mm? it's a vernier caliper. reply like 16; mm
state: 29.4; mm
